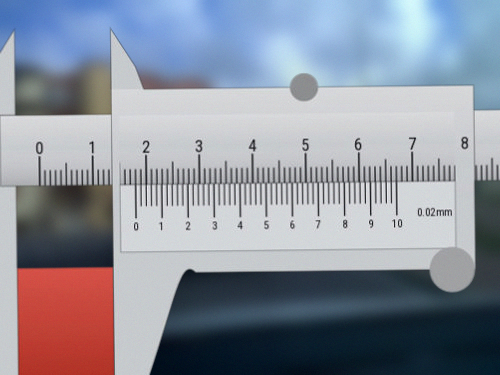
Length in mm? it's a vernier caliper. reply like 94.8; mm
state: 18.0; mm
